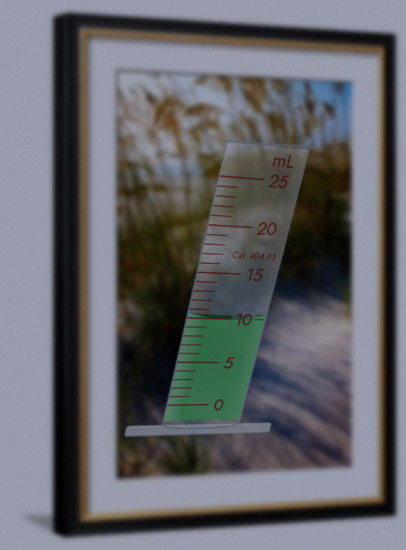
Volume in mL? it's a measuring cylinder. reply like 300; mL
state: 10; mL
